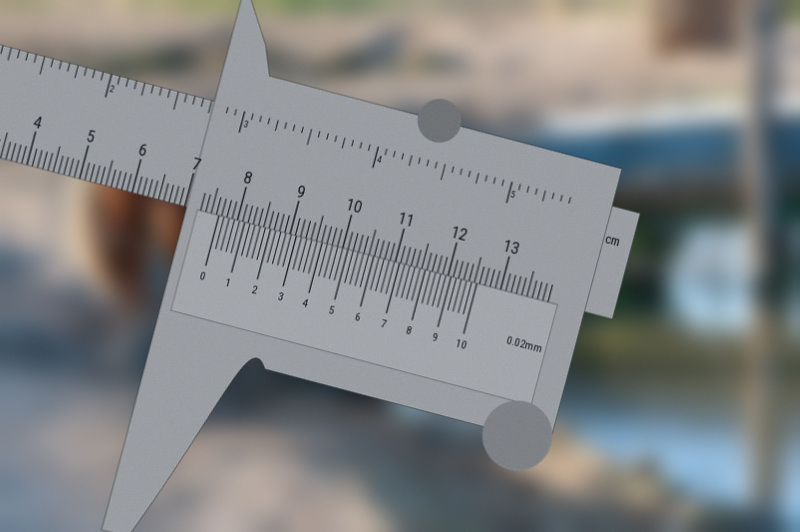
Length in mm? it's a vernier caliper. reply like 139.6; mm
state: 76.5; mm
